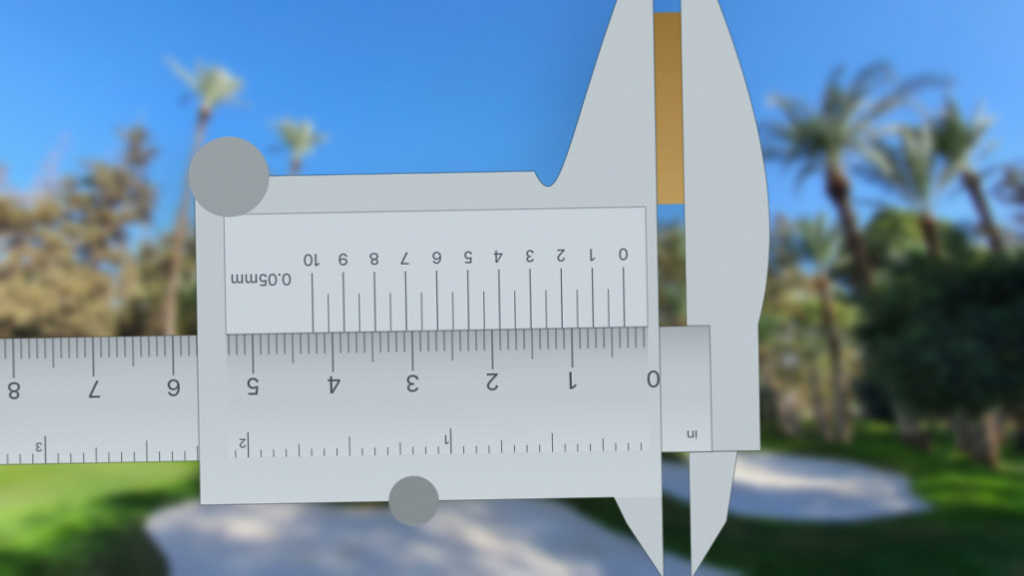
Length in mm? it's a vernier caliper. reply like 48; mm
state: 3.4; mm
